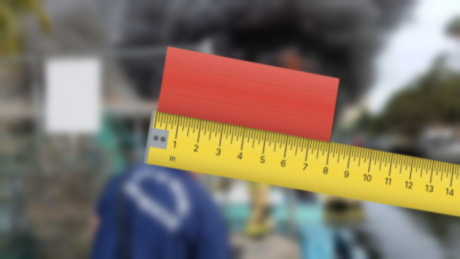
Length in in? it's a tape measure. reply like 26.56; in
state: 8; in
